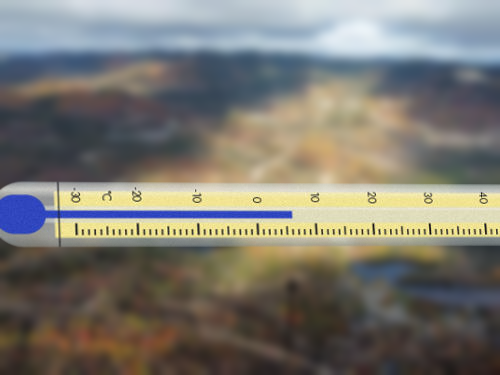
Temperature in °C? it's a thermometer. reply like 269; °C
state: 6; °C
